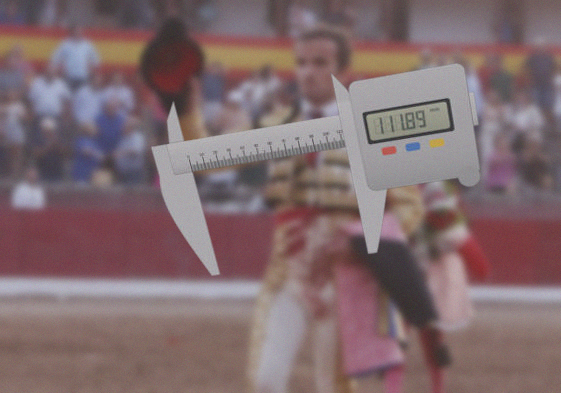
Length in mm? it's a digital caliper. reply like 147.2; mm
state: 111.89; mm
